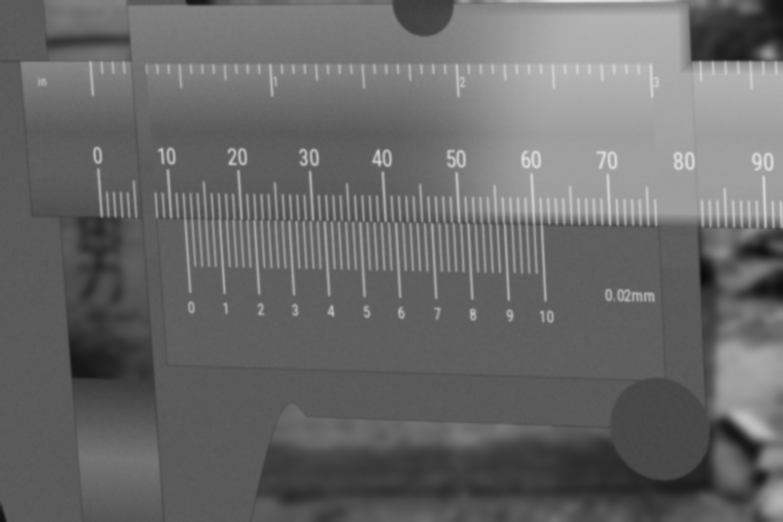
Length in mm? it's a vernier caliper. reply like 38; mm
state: 12.0; mm
